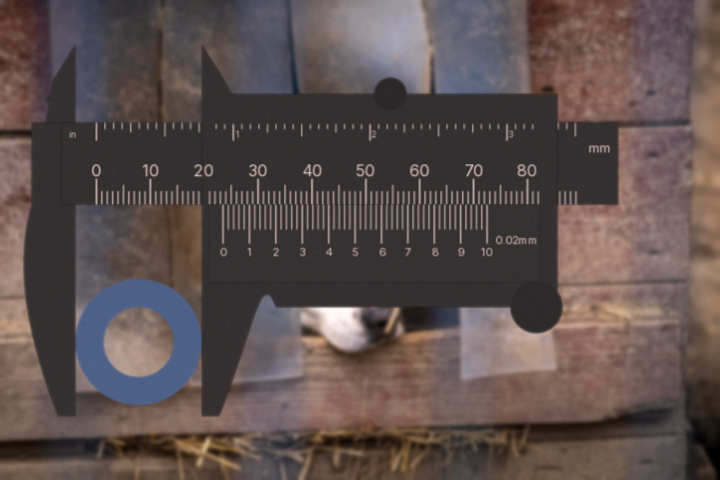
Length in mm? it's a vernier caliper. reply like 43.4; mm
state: 23.5; mm
